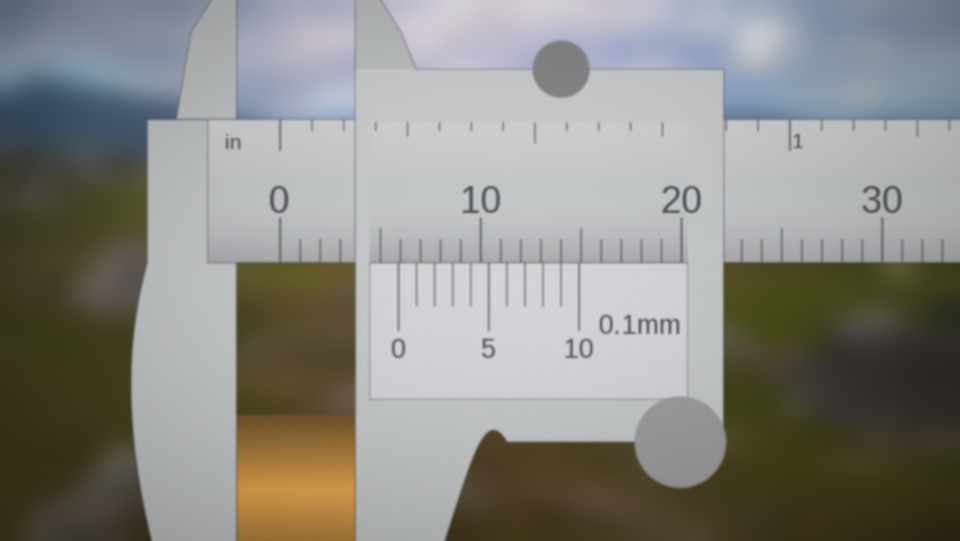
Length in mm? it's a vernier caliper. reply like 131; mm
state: 5.9; mm
